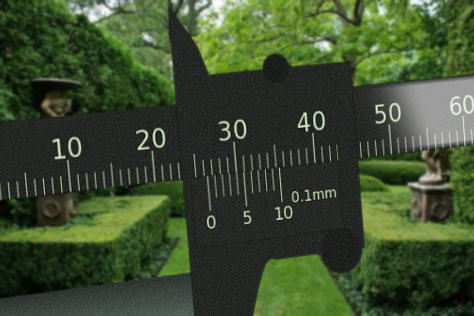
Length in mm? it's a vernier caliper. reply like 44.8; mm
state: 26.4; mm
